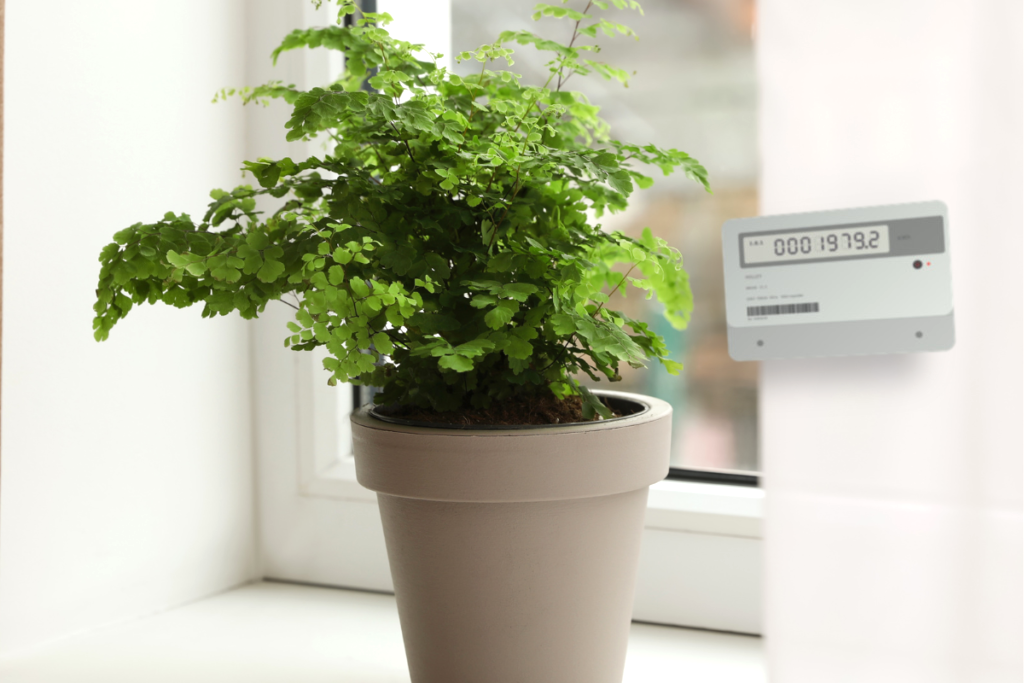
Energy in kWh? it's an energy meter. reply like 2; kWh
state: 1979.2; kWh
